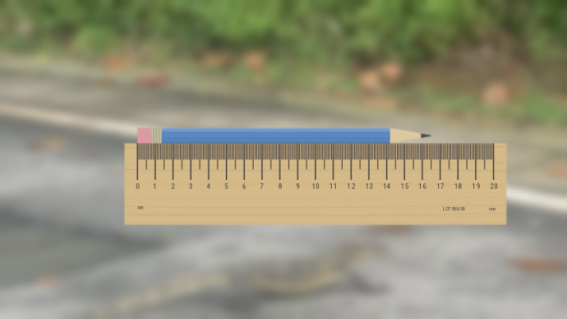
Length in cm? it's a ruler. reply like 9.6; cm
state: 16.5; cm
